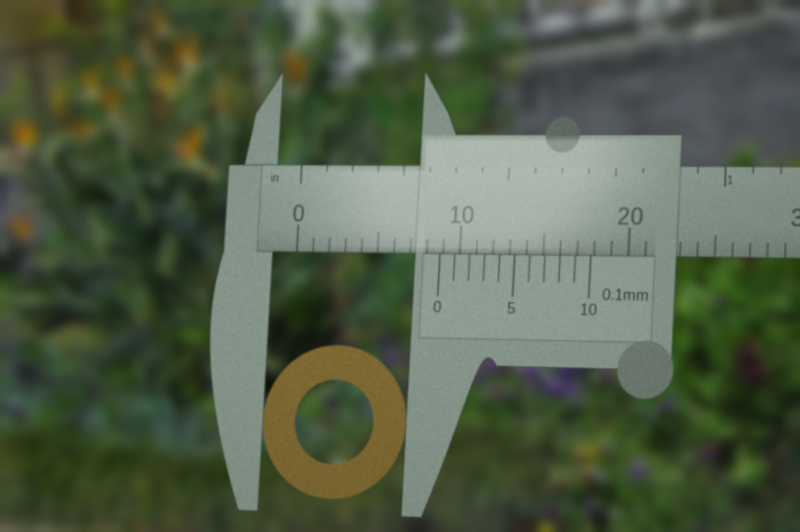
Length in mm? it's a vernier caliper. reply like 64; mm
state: 8.8; mm
